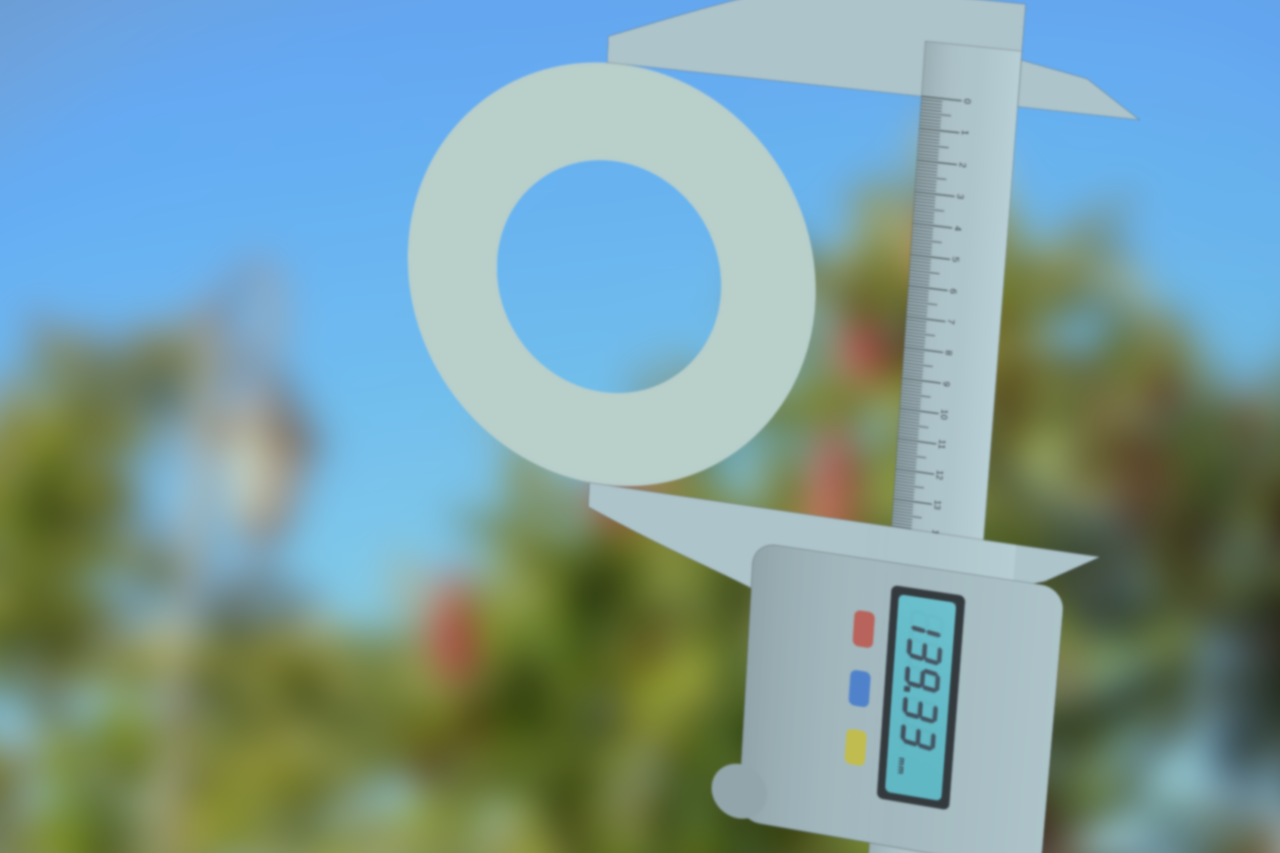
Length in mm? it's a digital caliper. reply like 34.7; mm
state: 139.33; mm
